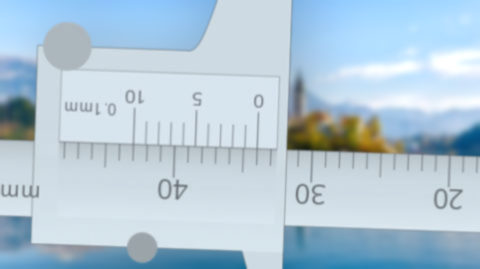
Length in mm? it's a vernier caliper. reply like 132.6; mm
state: 34.0; mm
